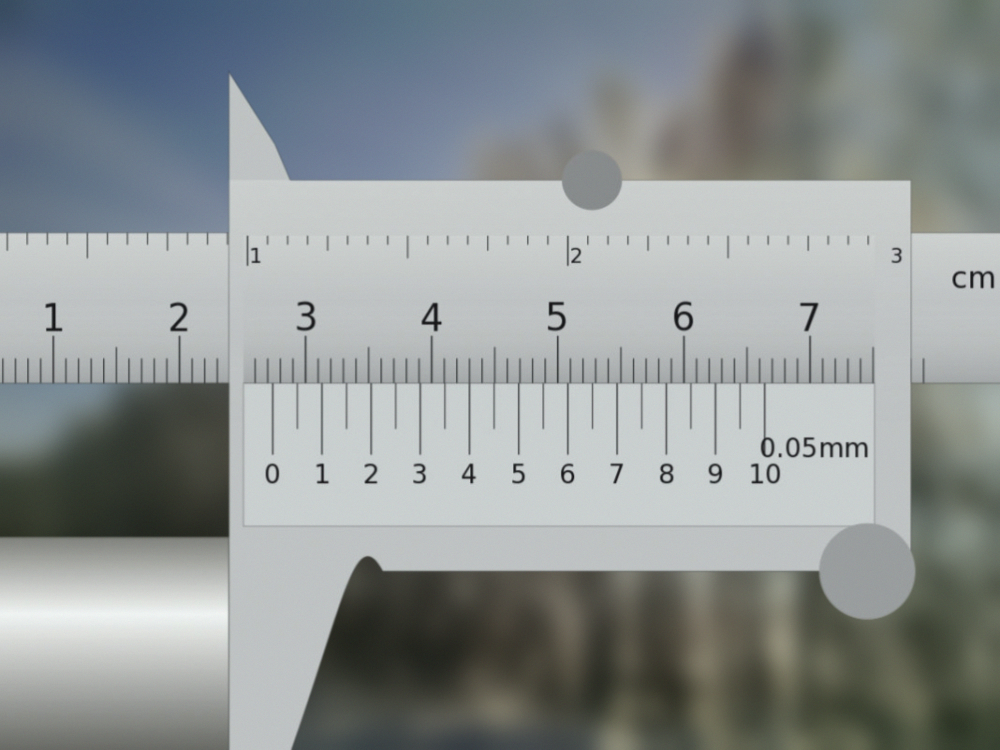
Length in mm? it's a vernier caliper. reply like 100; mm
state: 27.4; mm
